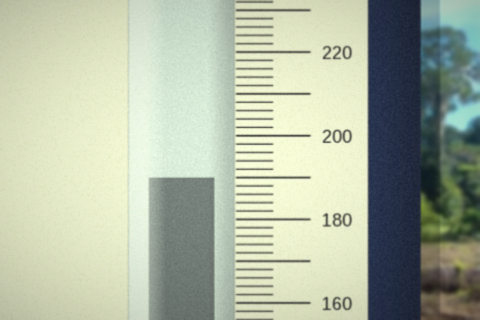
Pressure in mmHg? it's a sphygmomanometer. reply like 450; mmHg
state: 190; mmHg
